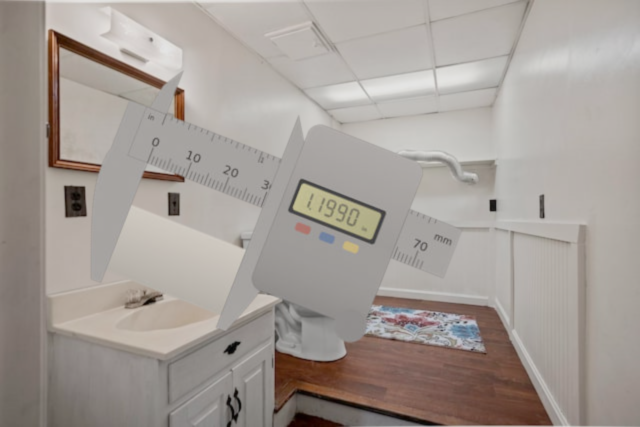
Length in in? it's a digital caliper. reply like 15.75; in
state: 1.1990; in
